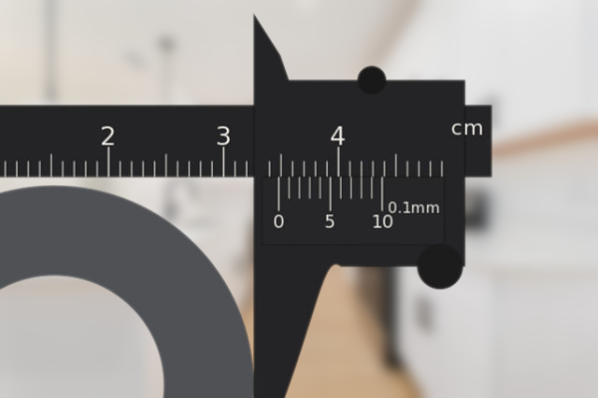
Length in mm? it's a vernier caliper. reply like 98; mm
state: 34.8; mm
